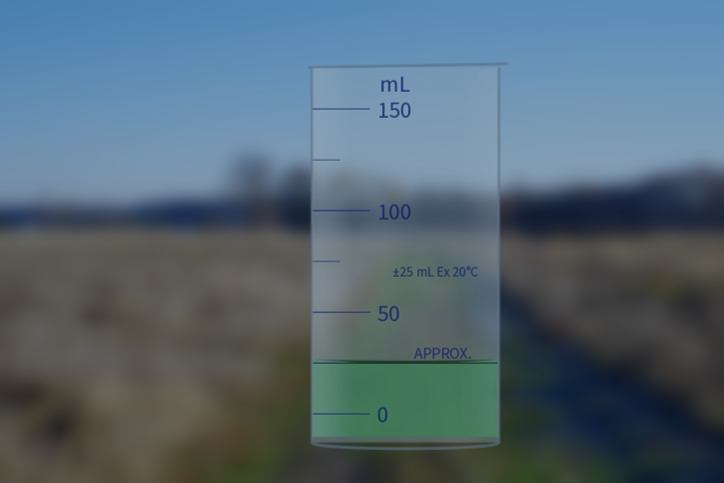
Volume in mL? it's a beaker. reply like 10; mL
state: 25; mL
